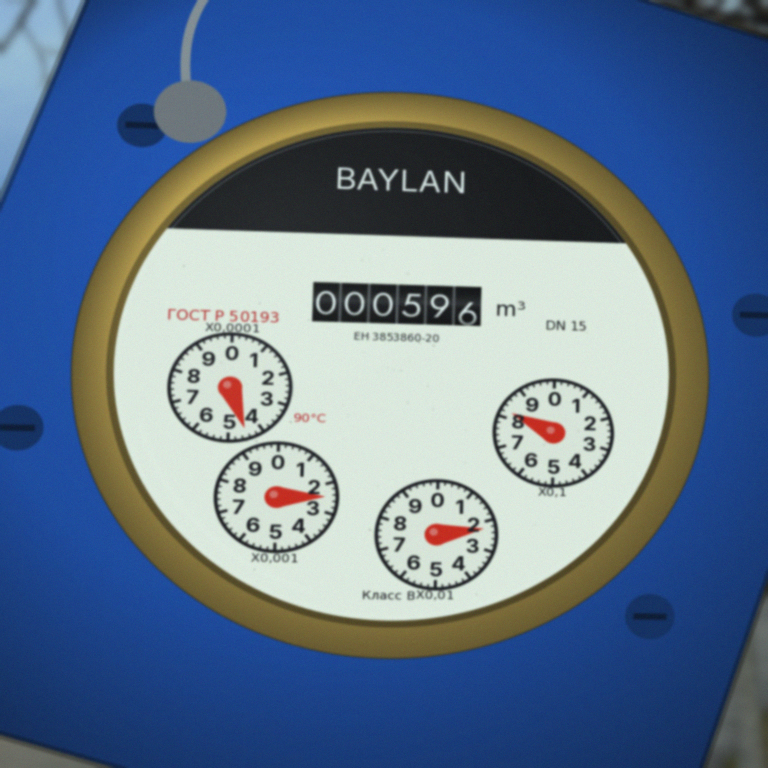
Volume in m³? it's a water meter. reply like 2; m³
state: 595.8224; m³
